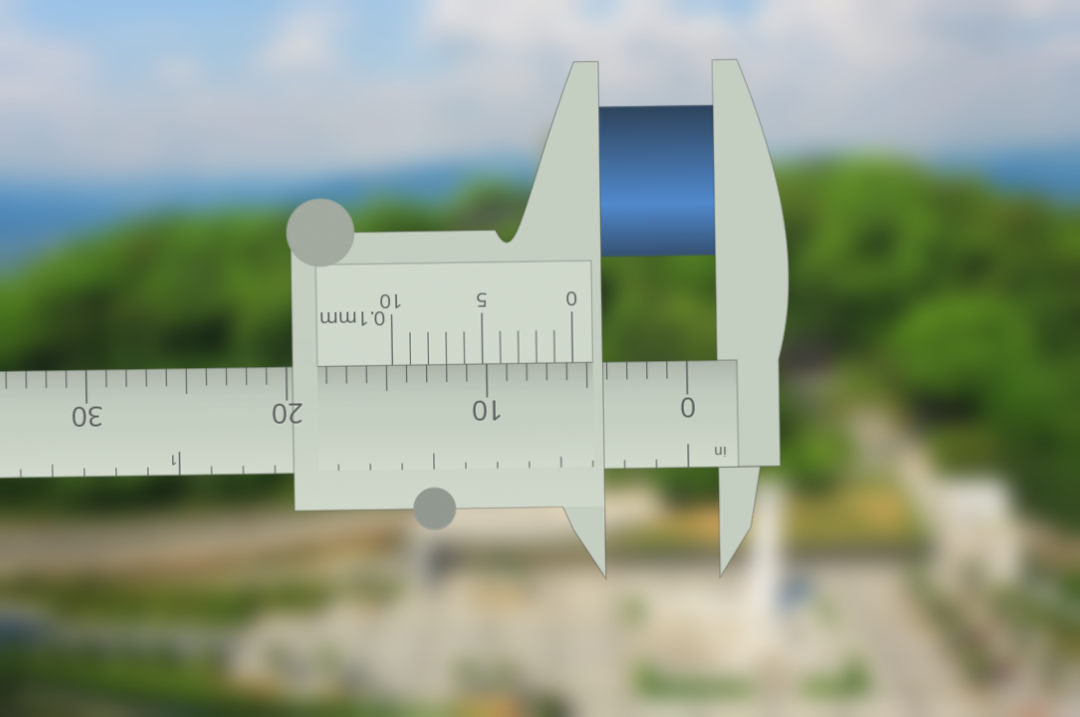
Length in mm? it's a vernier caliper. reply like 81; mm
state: 5.7; mm
